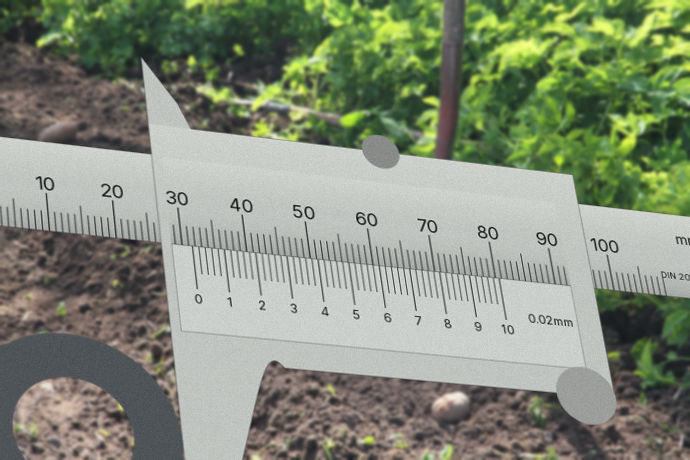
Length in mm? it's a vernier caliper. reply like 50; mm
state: 31.6; mm
